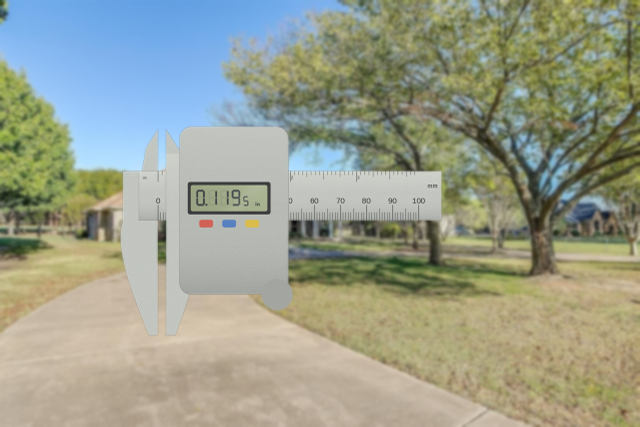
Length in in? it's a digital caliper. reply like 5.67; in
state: 0.1195; in
